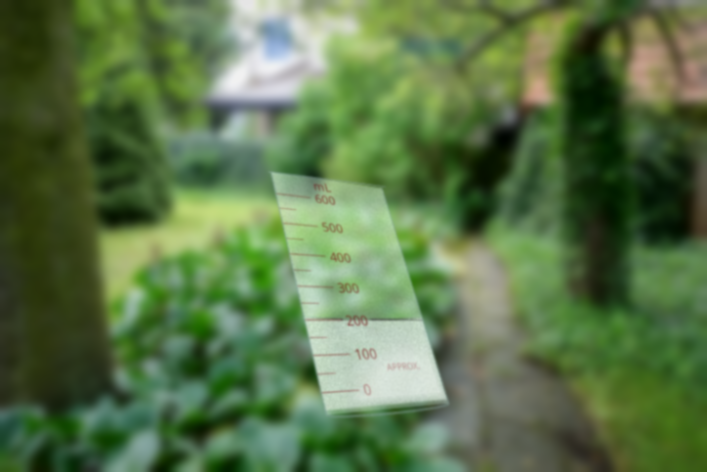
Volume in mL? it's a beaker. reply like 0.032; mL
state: 200; mL
